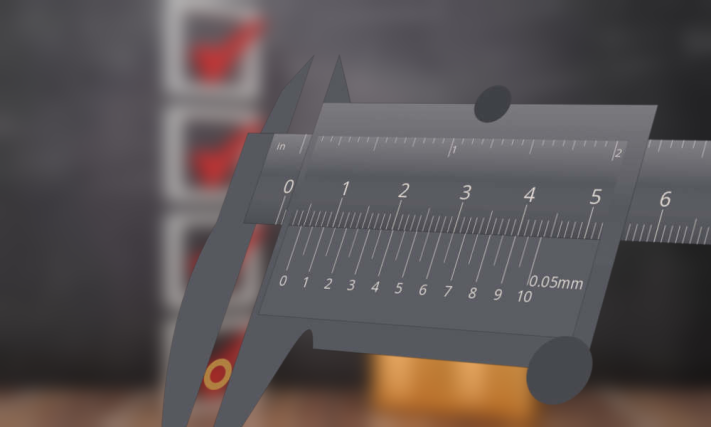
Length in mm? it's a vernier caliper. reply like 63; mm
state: 4.6; mm
